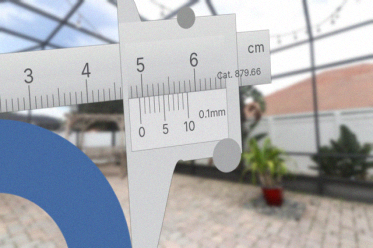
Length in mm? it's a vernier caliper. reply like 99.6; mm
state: 49.4; mm
